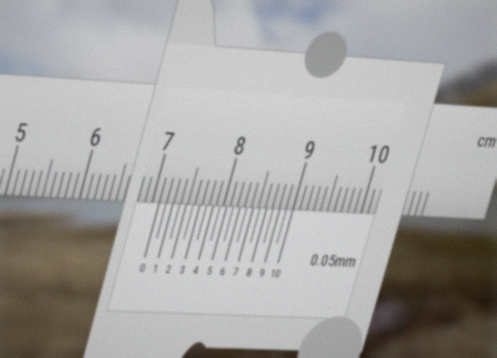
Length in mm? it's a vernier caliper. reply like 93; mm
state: 71.0; mm
